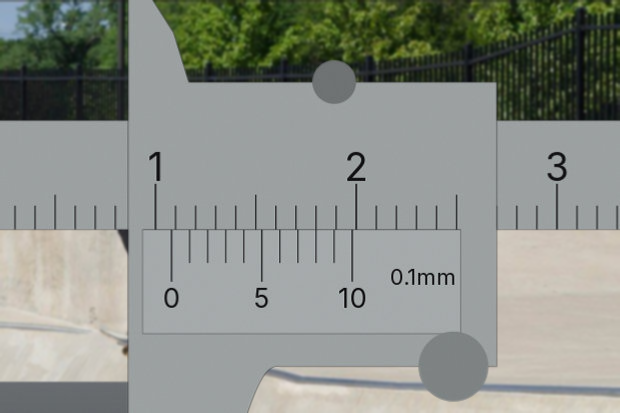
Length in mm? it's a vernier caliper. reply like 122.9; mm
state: 10.8; mm
